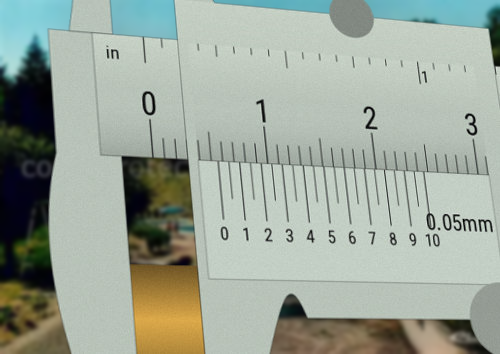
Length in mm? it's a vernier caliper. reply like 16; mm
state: 5.6; mm
